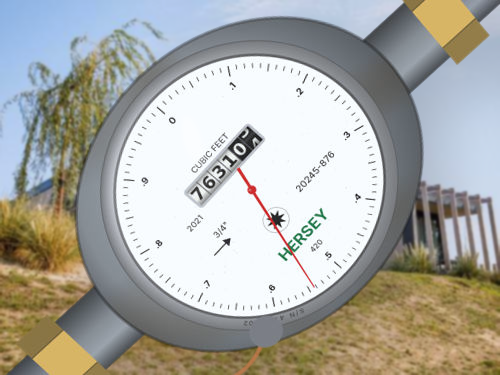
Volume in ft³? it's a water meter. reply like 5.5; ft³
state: 763103.54; ft³
